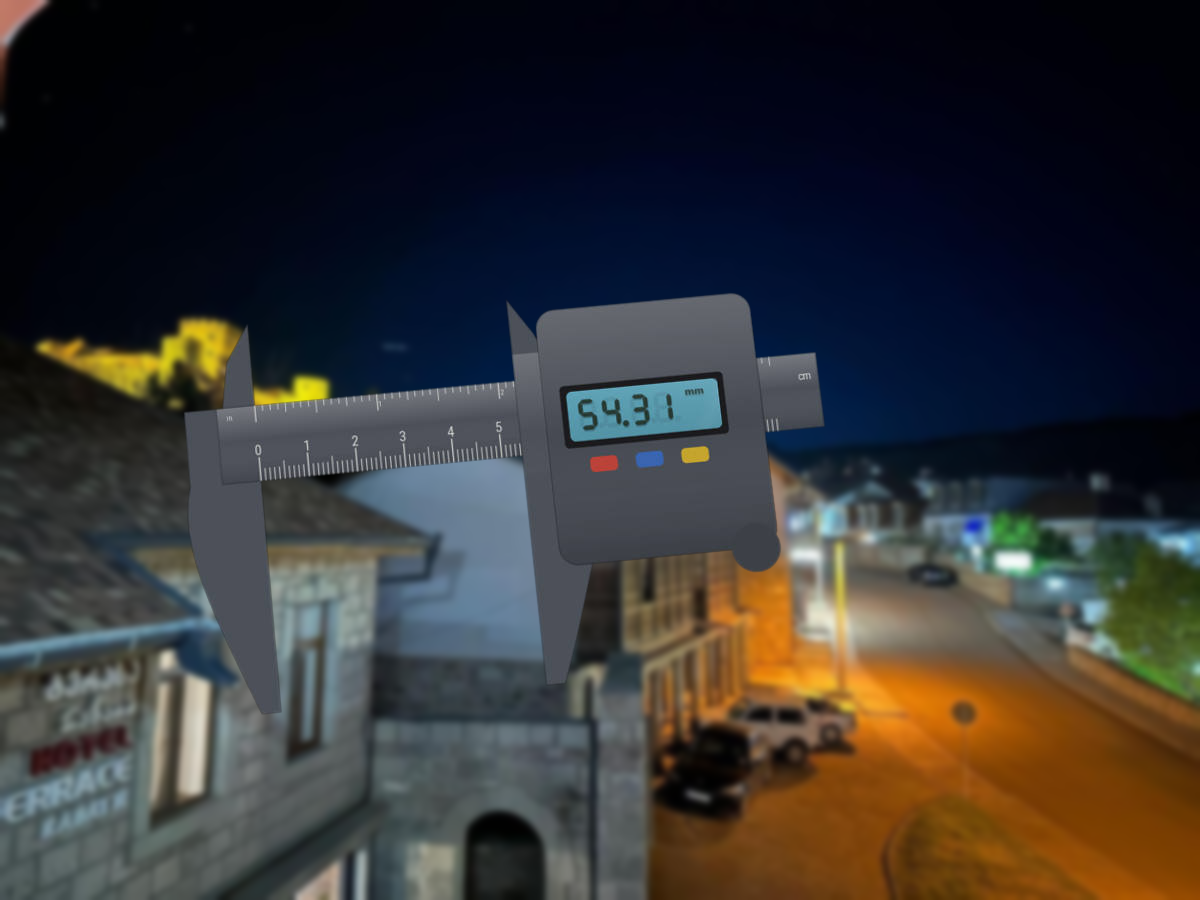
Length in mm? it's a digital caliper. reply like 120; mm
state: 54.31; mm
